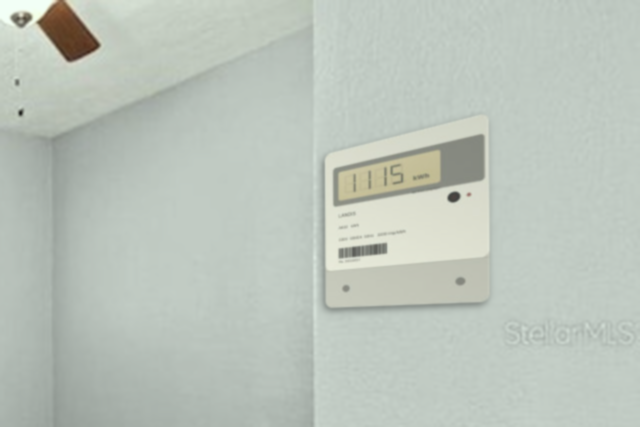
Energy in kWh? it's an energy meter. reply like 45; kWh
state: 1115; kWh
